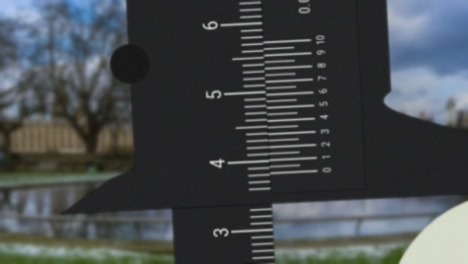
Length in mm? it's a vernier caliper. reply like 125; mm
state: 38.2; mm
